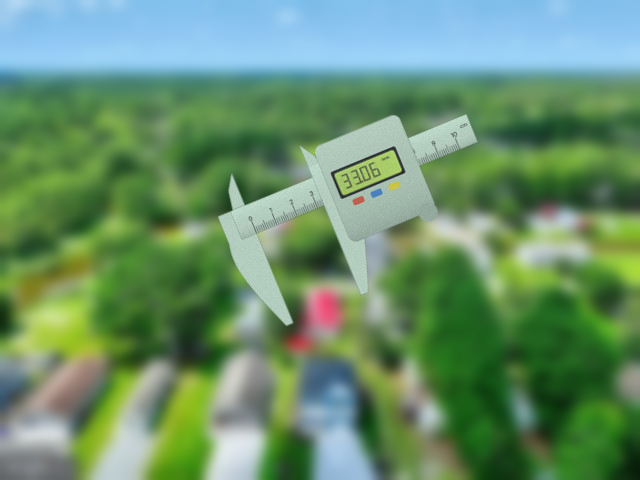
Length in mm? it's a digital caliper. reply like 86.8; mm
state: 33.06; mm
